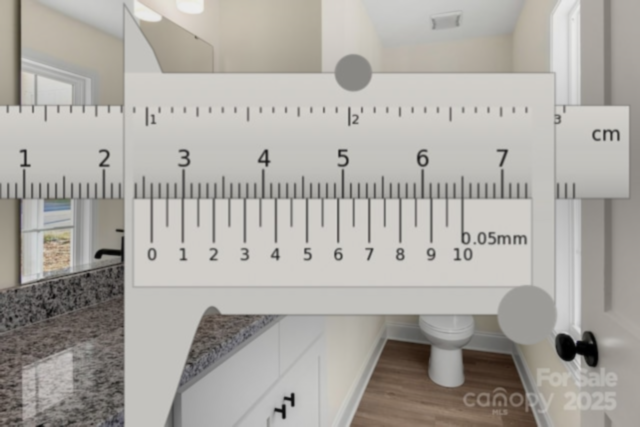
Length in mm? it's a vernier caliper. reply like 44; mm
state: 26.0; mm
